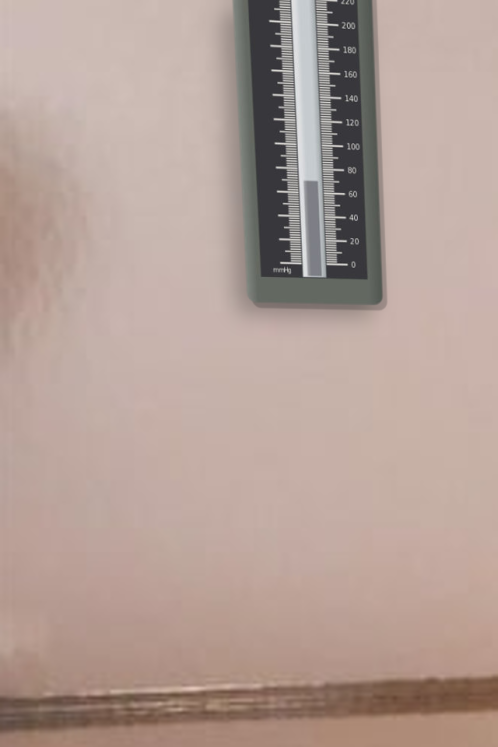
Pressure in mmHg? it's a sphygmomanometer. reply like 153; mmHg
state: 70; mmHg
